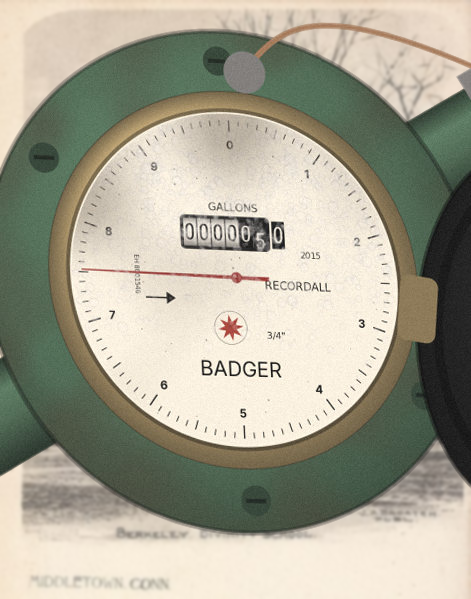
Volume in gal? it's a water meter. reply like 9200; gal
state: 47.5; gal
